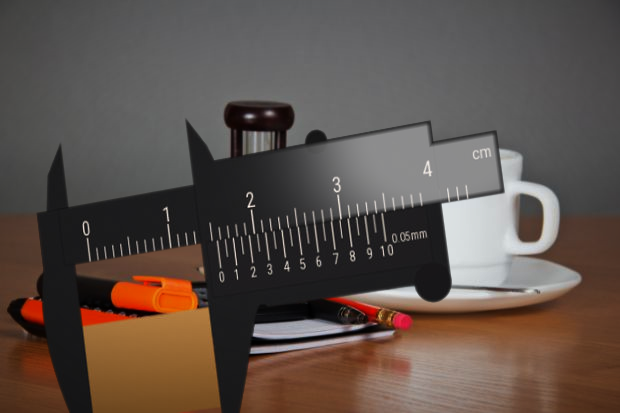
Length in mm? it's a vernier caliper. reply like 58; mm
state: 15.6; mm
